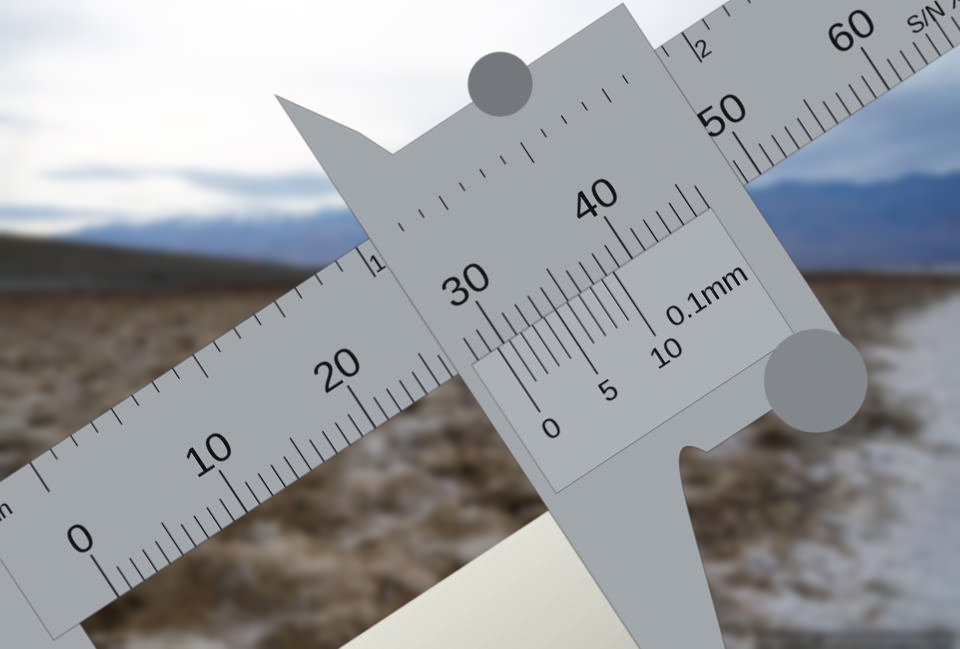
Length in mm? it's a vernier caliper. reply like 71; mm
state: 29.5; mm
